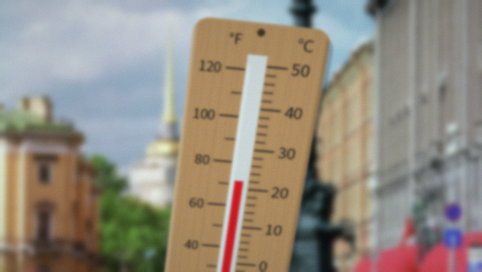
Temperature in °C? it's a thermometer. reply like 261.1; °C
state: 22; °C
